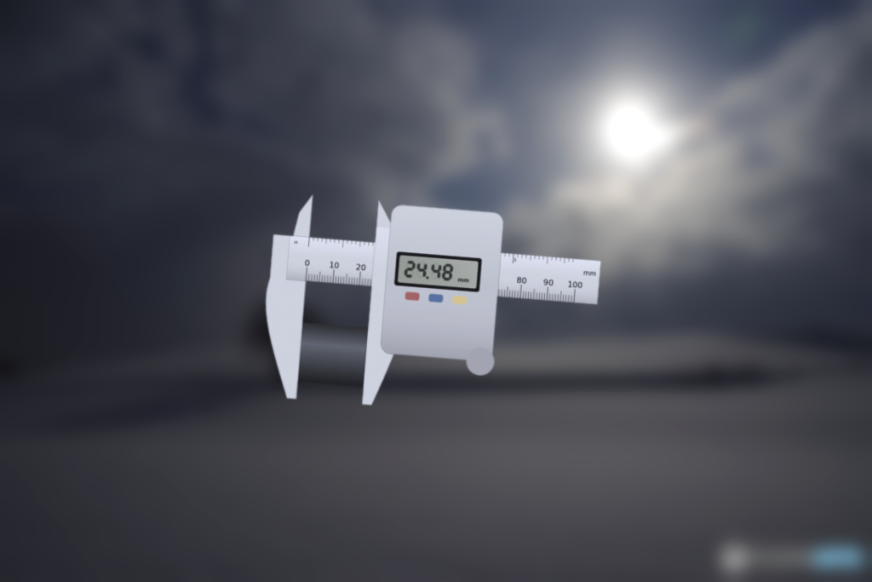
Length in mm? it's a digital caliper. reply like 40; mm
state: 24.48; mm
